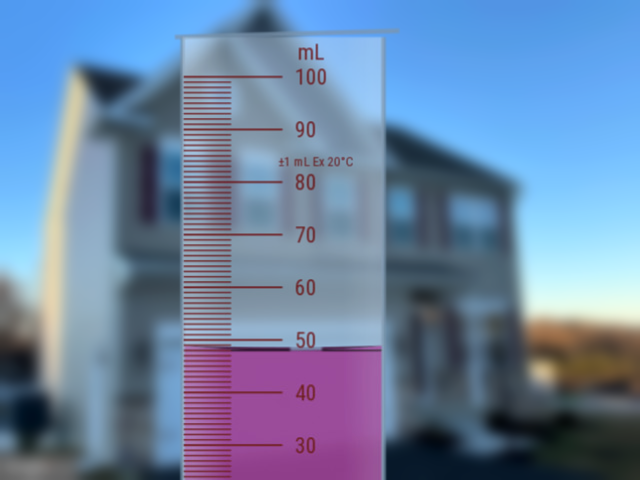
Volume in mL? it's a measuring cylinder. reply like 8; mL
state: 48; mL
